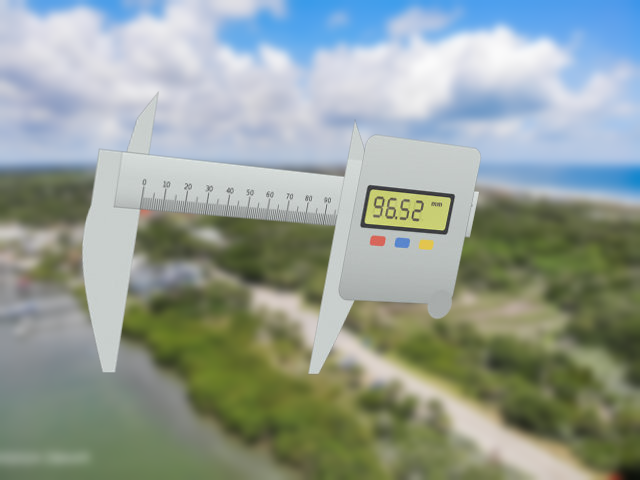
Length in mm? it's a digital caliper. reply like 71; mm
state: 96.52; mm
